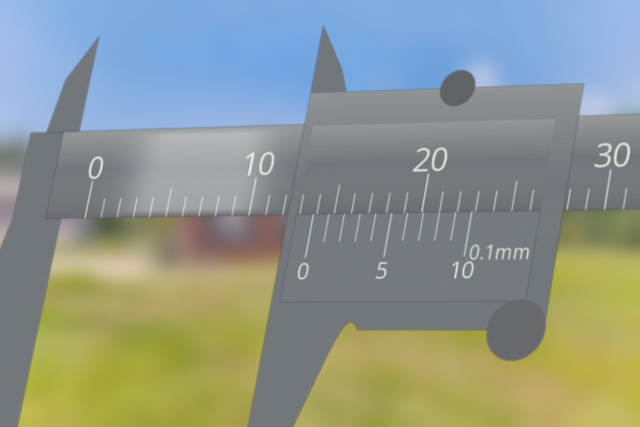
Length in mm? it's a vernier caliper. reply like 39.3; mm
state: 13.8; mm
